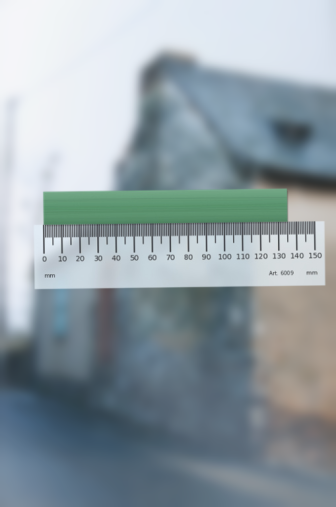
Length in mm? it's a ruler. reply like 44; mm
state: 135; mm
